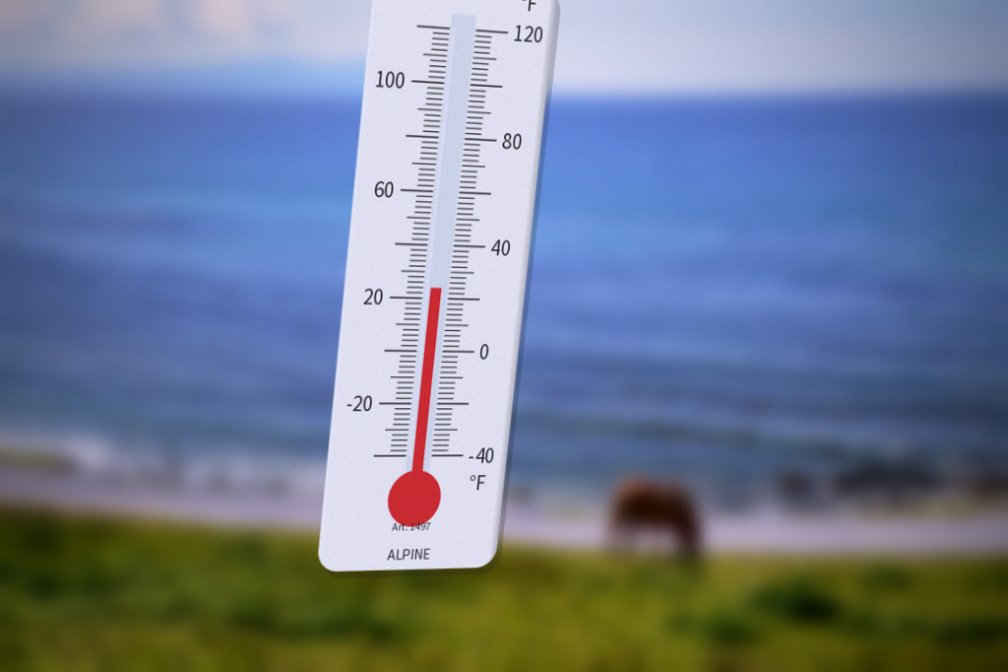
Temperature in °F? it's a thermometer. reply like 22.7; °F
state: 24; °F
